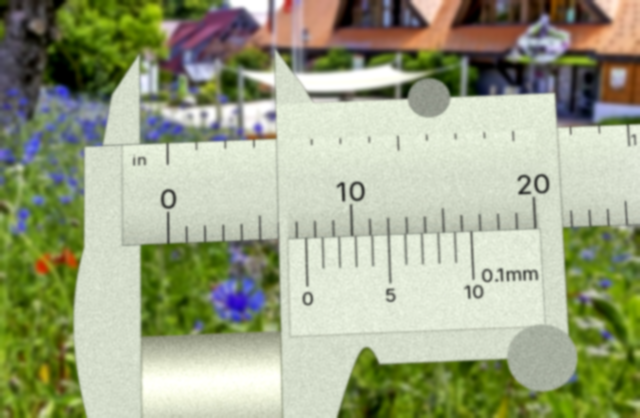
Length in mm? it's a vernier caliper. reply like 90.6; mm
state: 7.5; mm
